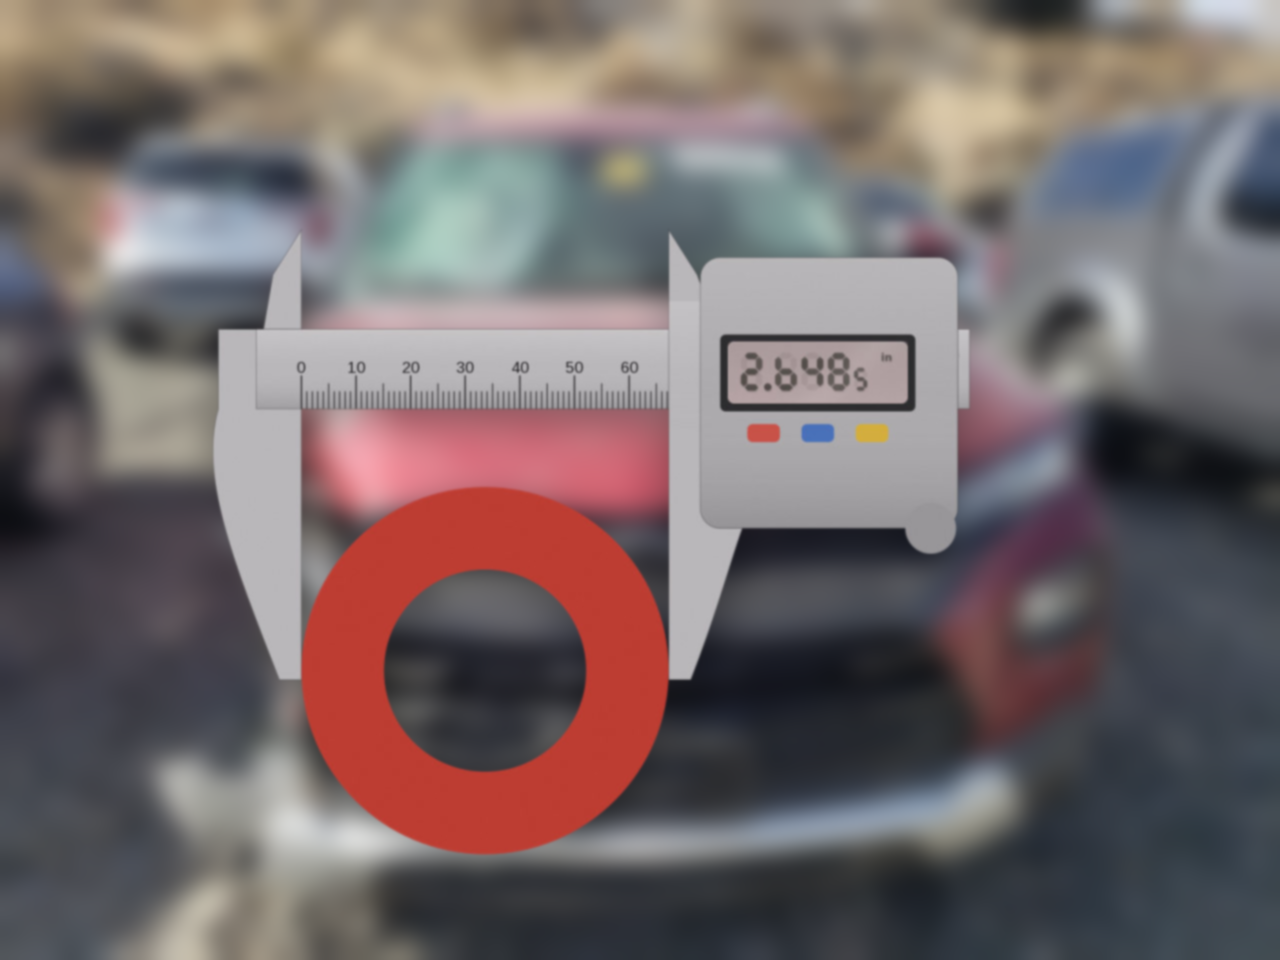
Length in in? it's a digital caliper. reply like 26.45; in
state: 2.6485; in
